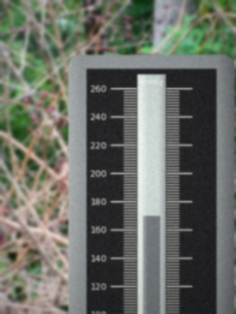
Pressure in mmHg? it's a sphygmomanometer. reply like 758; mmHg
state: 170; mmHg
